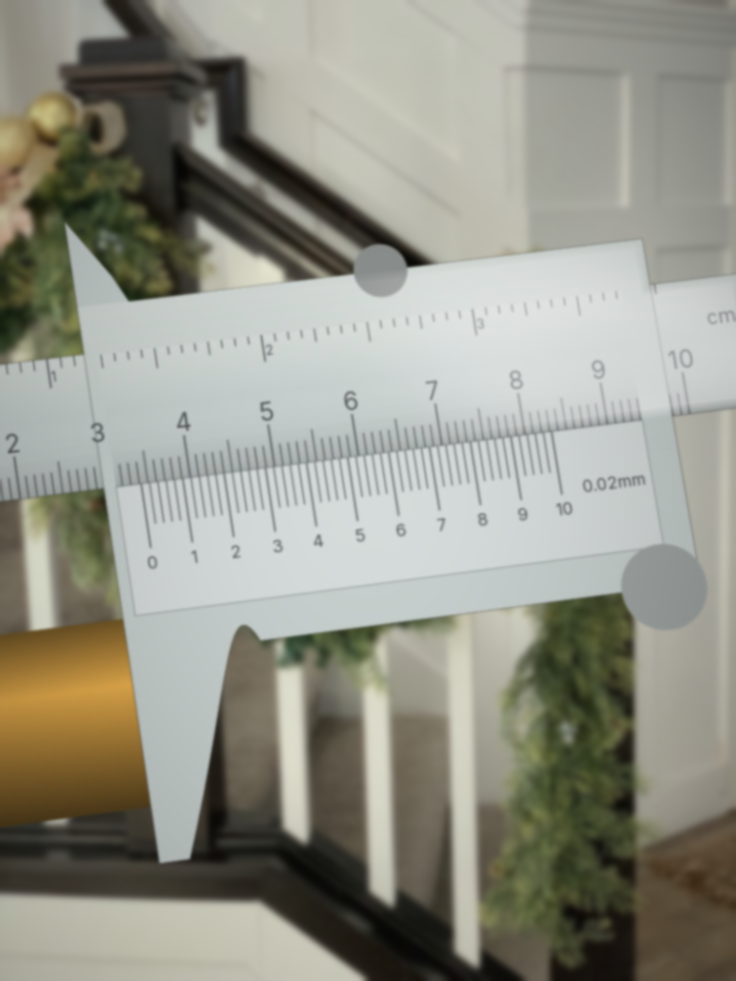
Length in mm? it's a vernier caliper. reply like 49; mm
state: 34.2; mm
